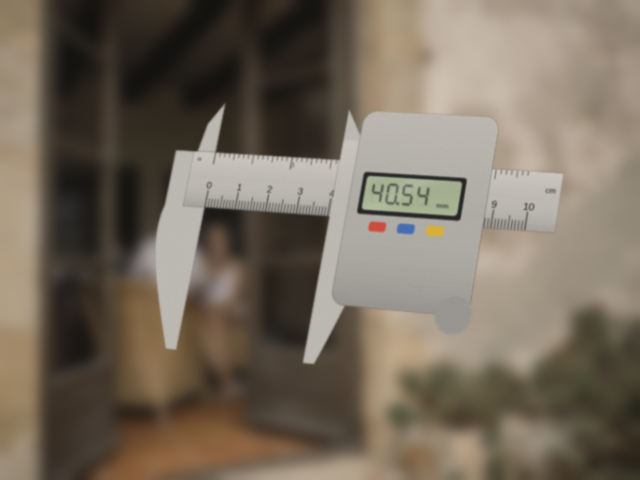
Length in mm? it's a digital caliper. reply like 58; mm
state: 40.54; mm
